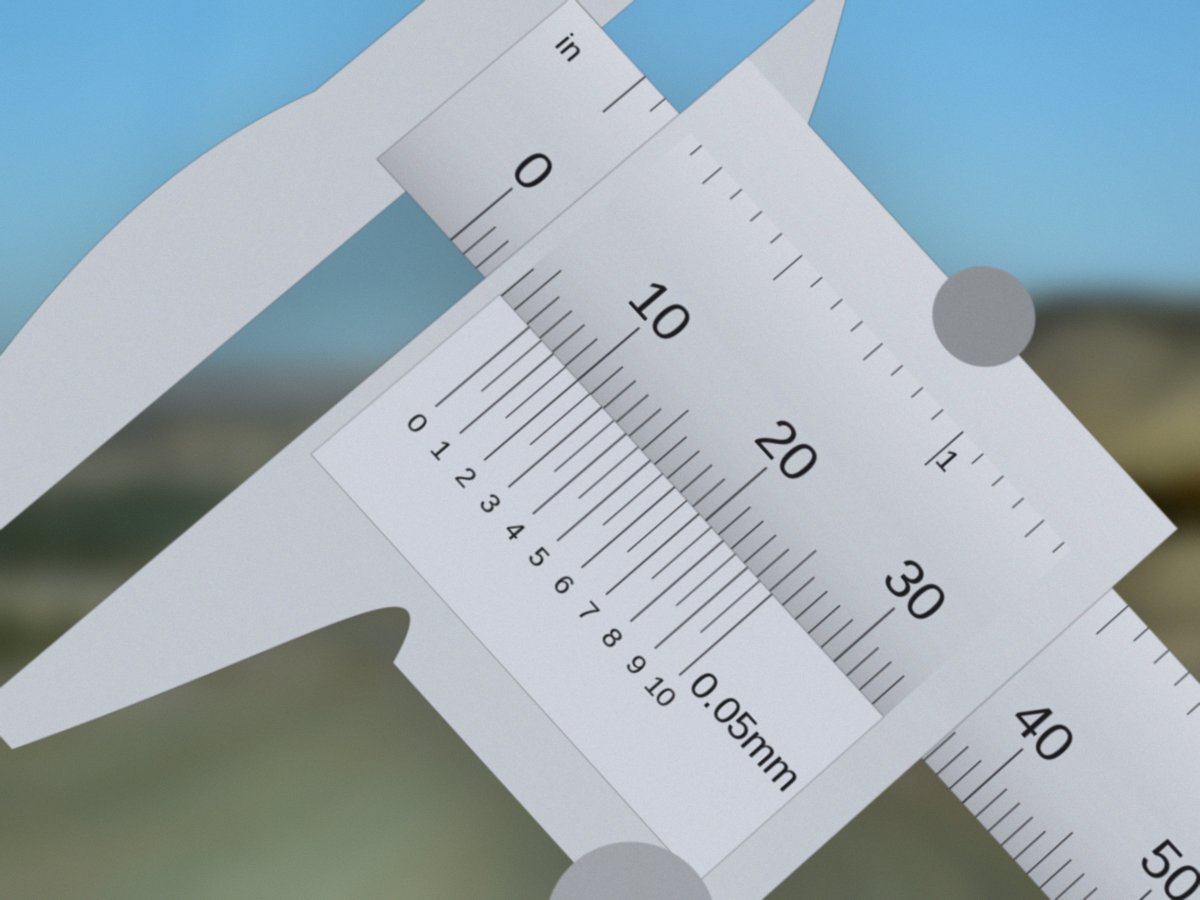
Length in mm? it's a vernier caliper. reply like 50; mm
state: 6.2; mm
